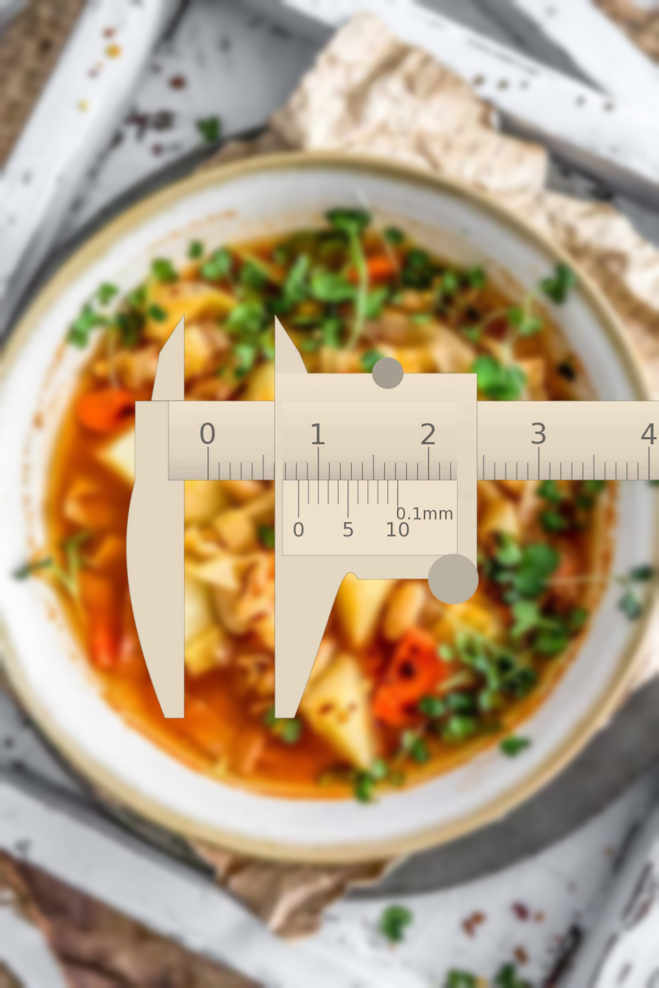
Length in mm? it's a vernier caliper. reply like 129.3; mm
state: 8.2; mm
